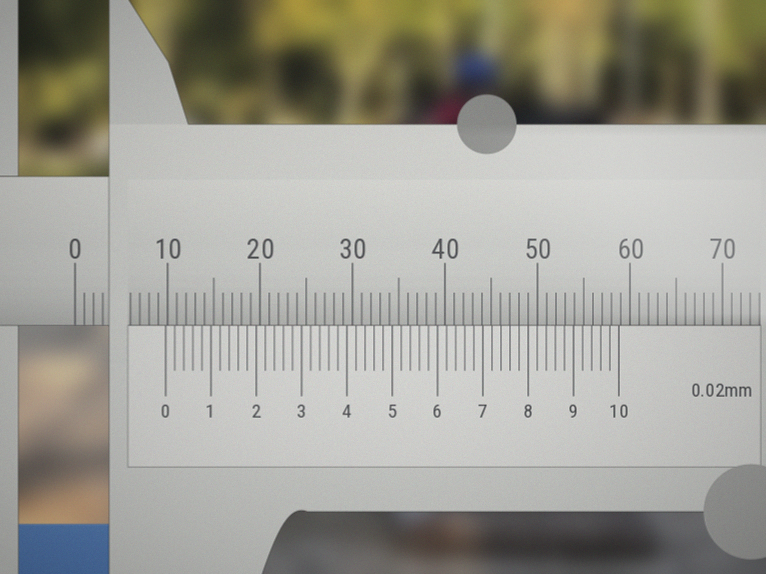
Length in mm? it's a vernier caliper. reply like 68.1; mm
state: 9.8; mm
